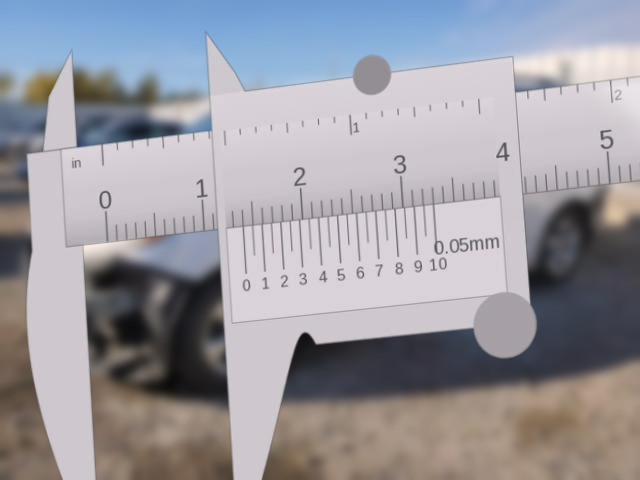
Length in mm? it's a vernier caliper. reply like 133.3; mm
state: 14.0; mm
